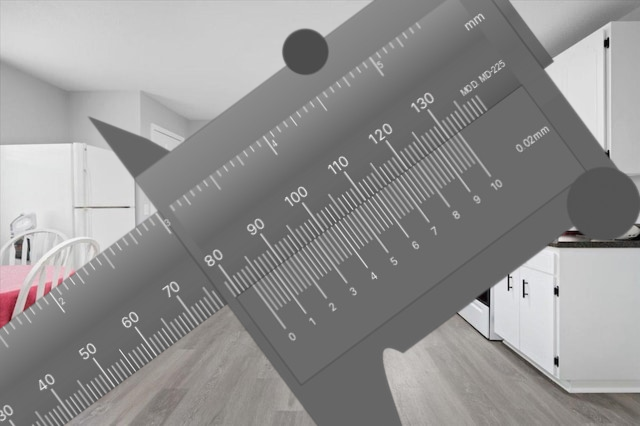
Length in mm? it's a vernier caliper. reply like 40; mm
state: 83.0; mm
